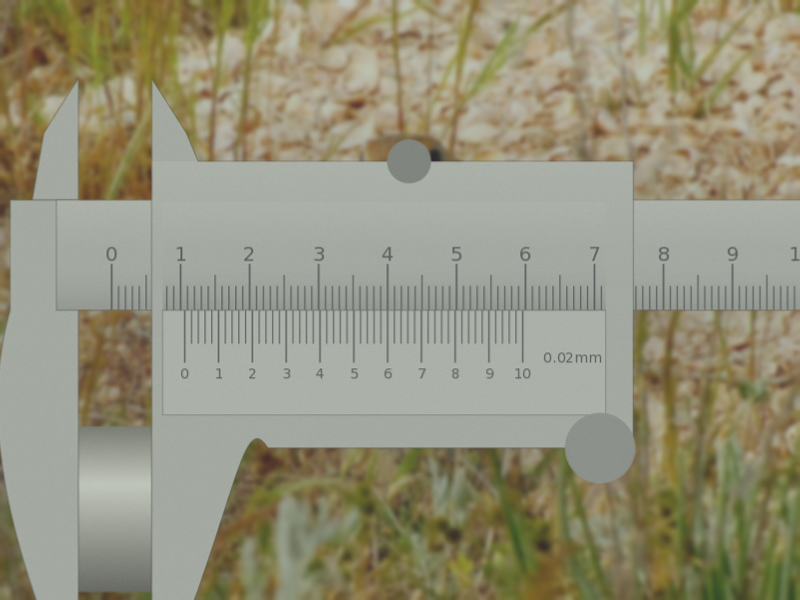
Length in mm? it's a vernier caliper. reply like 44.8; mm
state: 10.6; mm
